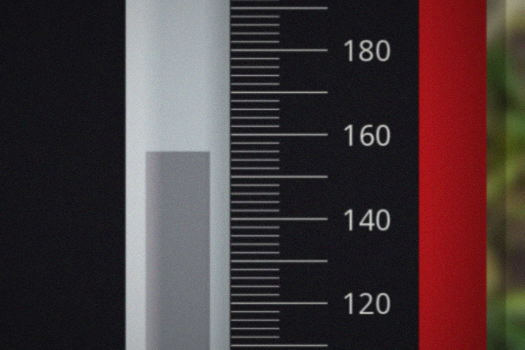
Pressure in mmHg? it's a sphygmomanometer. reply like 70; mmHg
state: 156; mmHg
